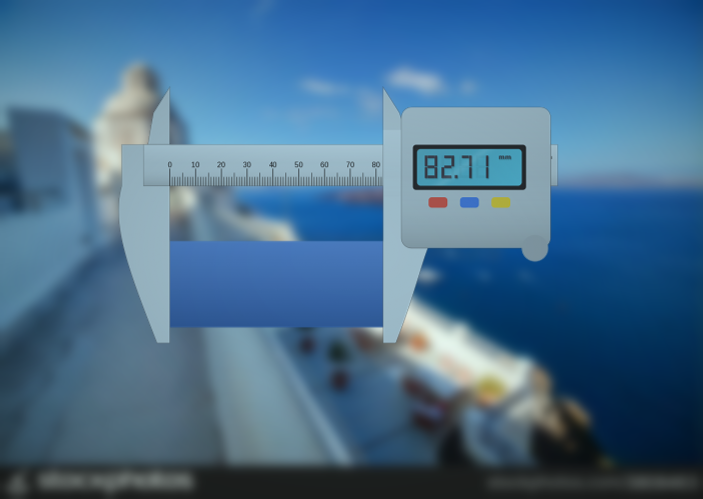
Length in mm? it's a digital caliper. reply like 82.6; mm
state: 82.71; mm
